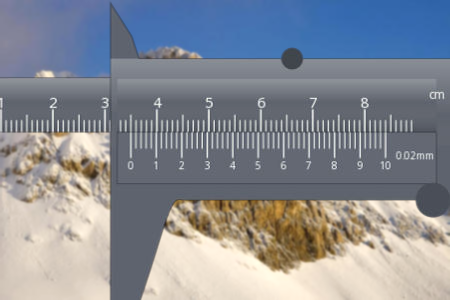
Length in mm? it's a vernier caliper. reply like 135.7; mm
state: 35.0; mm
